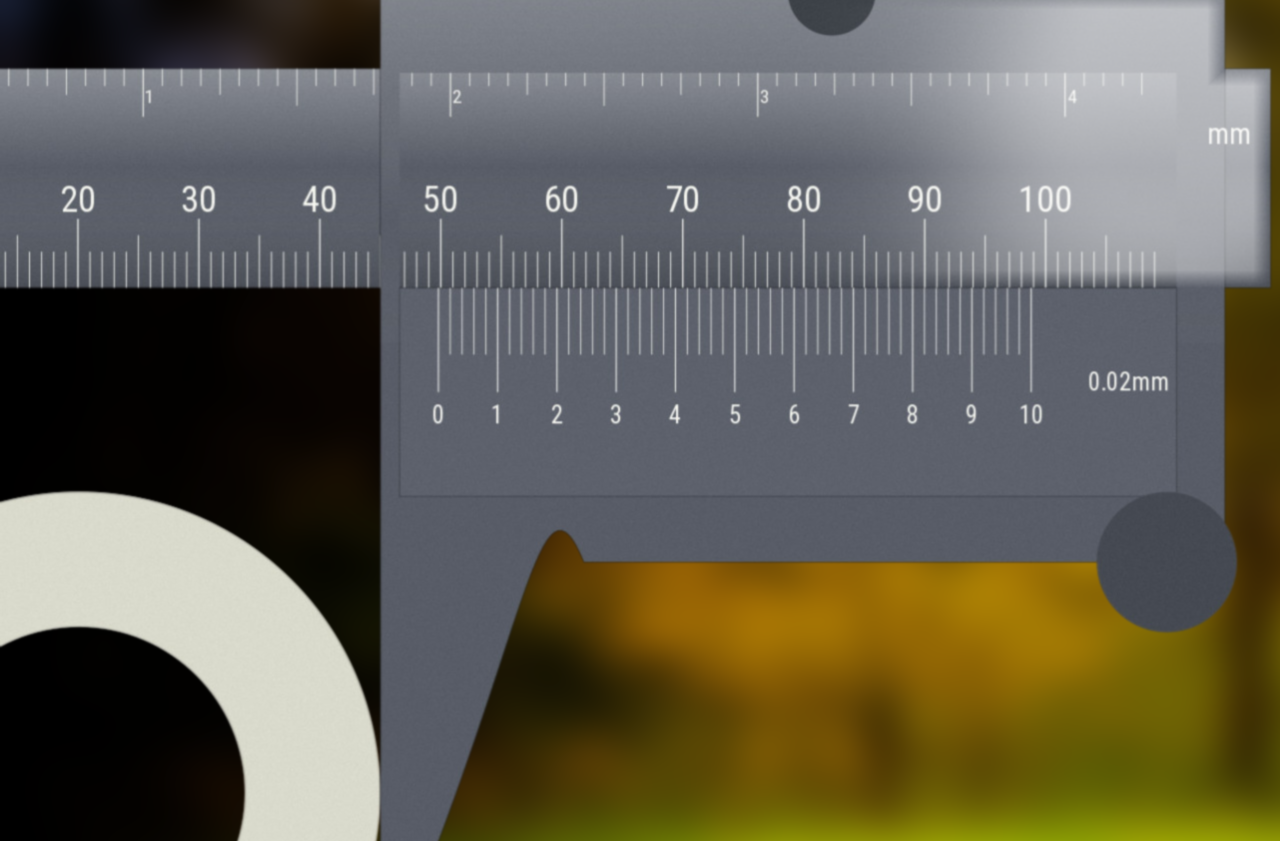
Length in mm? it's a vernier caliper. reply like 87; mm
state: 49.8; mm
